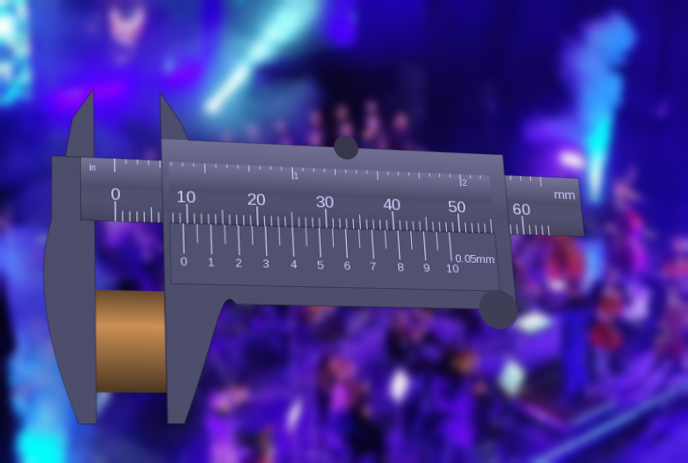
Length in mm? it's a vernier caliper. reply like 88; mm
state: 9.4; mm
